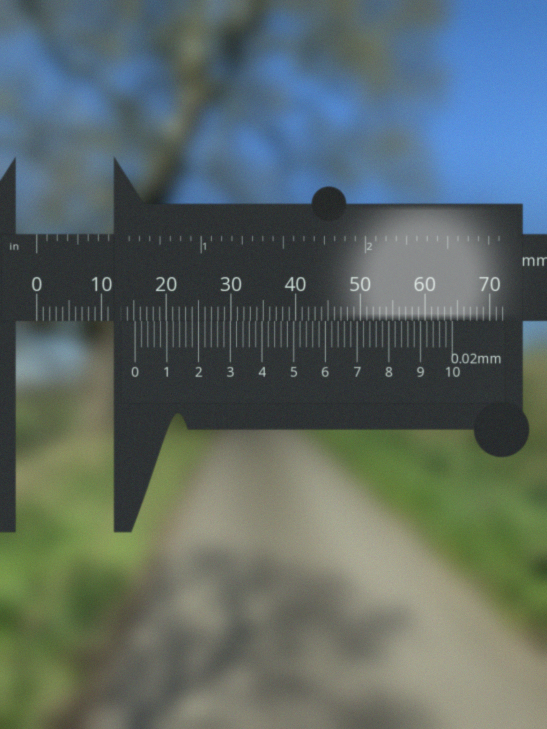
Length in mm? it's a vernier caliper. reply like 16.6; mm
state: 15.2; mm
